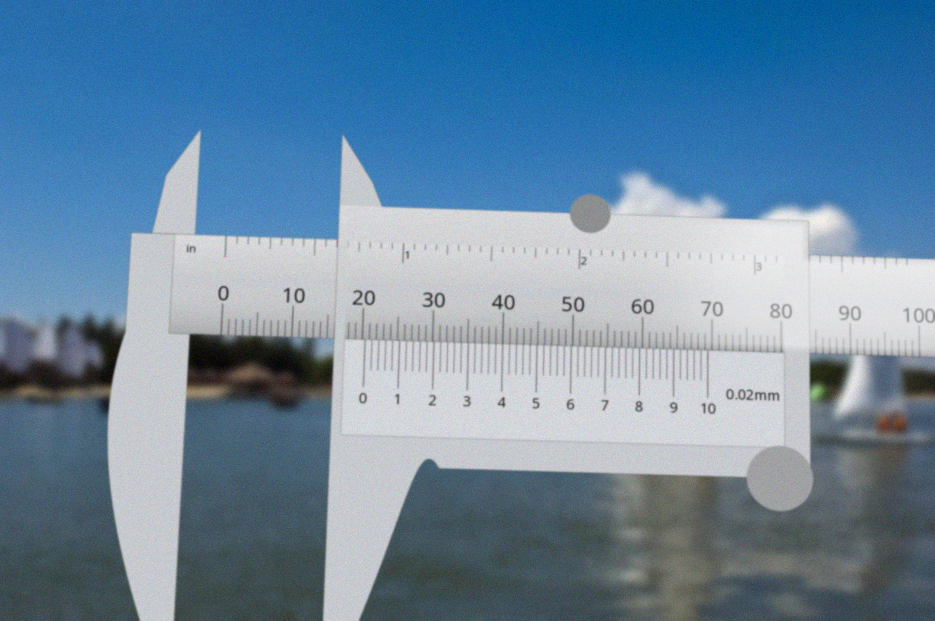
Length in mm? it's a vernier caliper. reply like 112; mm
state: 20.4; mm
